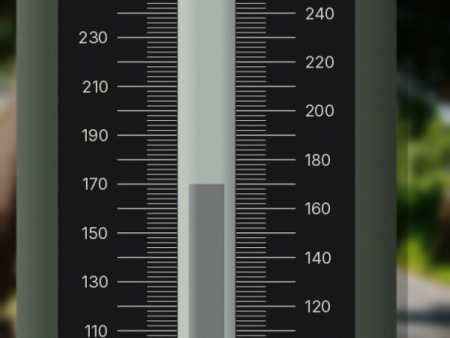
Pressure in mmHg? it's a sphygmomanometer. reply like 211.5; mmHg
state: 170; mmHg
